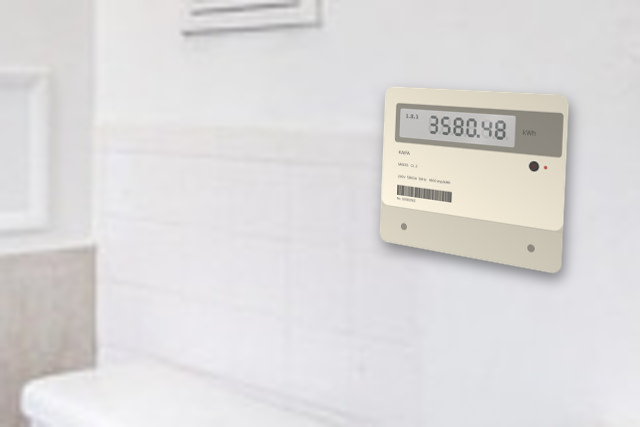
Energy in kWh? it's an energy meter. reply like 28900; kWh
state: 3580.48; kWh
